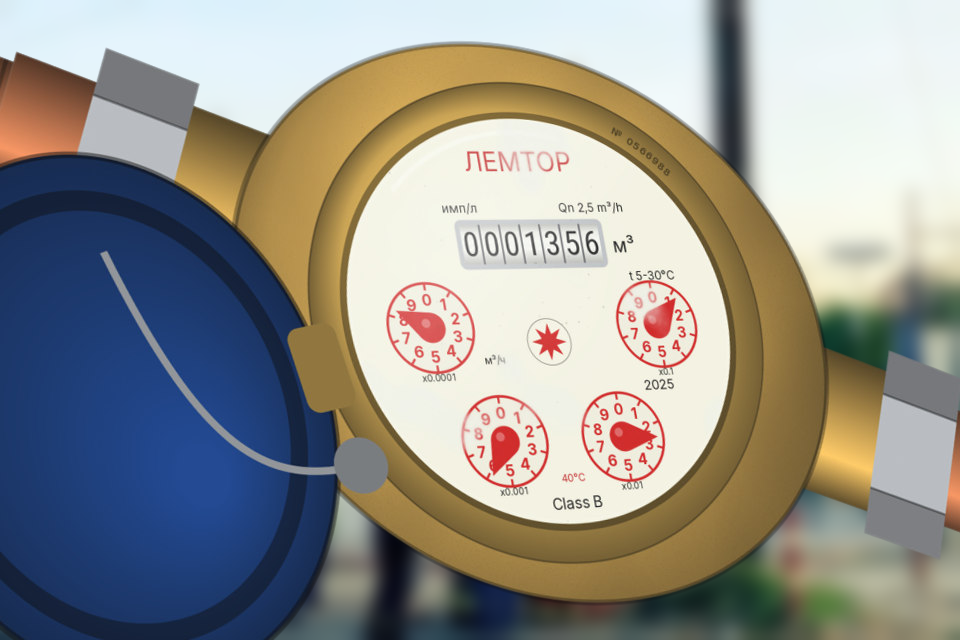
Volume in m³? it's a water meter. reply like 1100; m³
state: 1356.1258; m³
